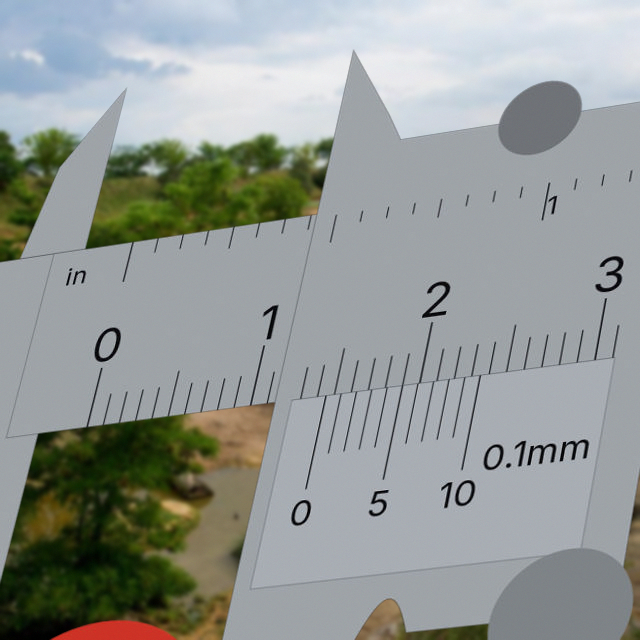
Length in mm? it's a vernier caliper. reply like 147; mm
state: 14.5; mm
